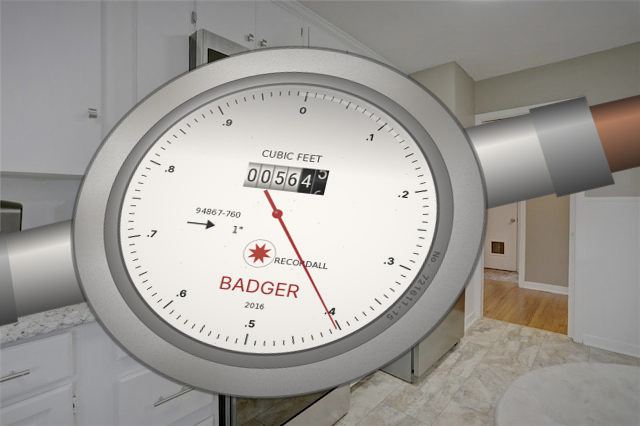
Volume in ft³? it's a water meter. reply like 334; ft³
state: 5645.40; ft³
